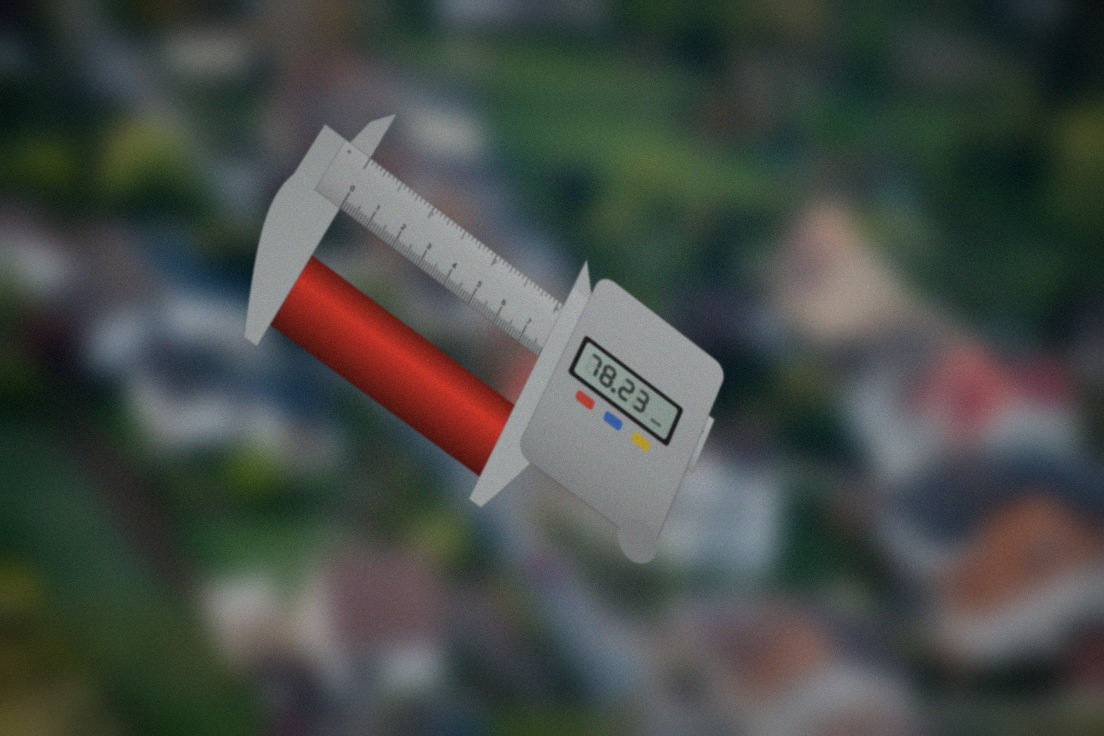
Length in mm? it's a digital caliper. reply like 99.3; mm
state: 78.23; mm
